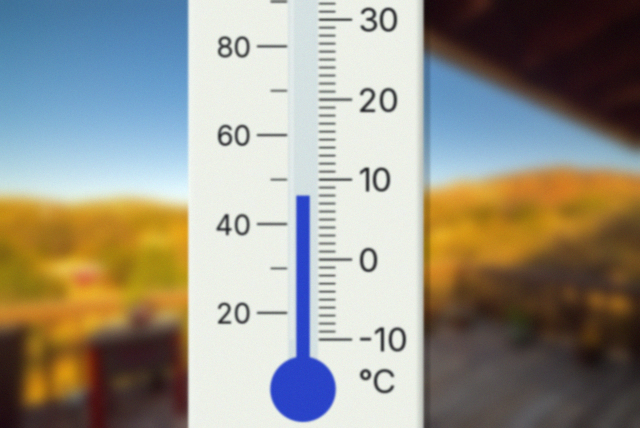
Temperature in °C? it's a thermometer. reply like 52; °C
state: 8; °C
